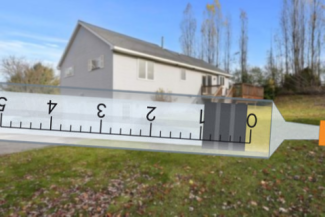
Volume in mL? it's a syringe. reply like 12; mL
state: 0.1; mL
